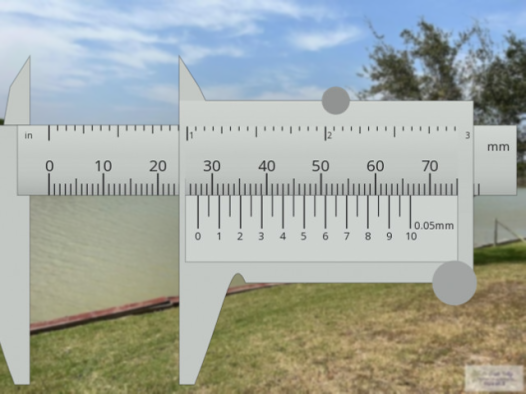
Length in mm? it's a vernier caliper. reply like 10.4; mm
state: 27.4; mm
